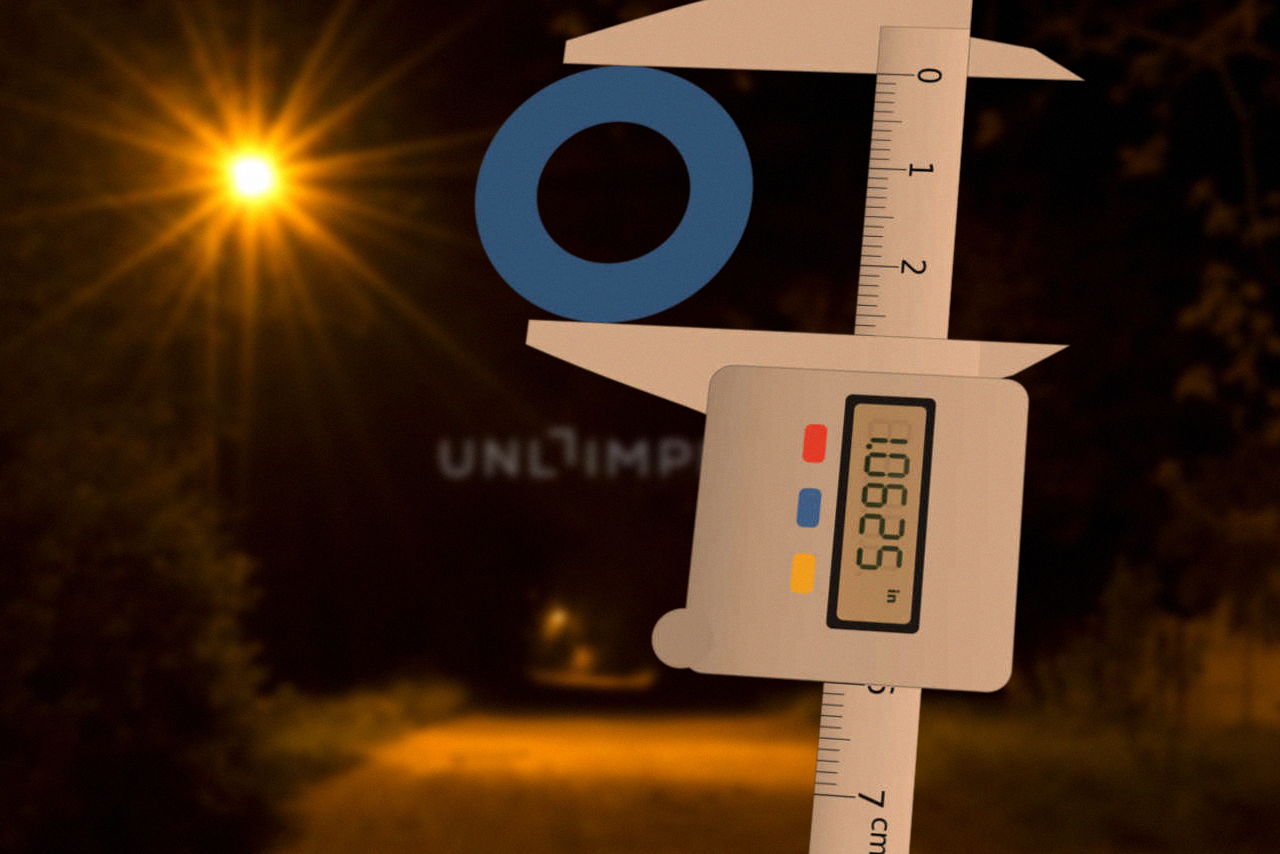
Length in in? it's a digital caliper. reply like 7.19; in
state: 1.0625; in
